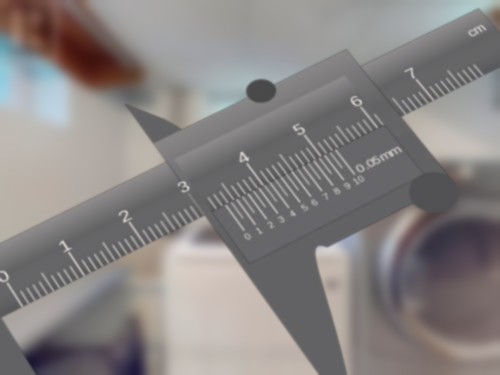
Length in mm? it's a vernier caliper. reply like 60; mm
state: 33.5; mm
